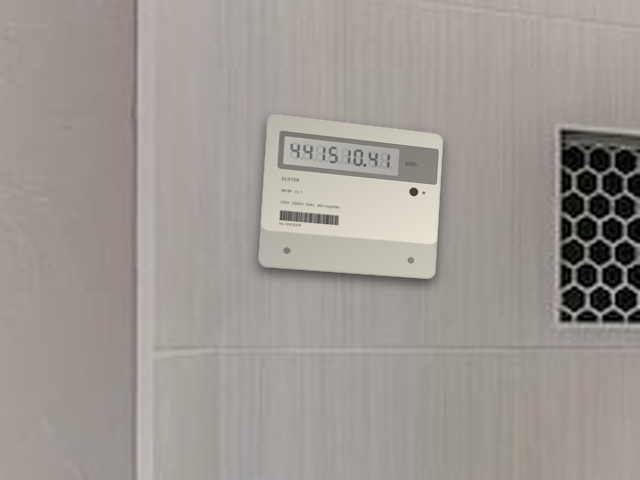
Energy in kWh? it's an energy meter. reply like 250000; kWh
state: 441510.41; kWh
